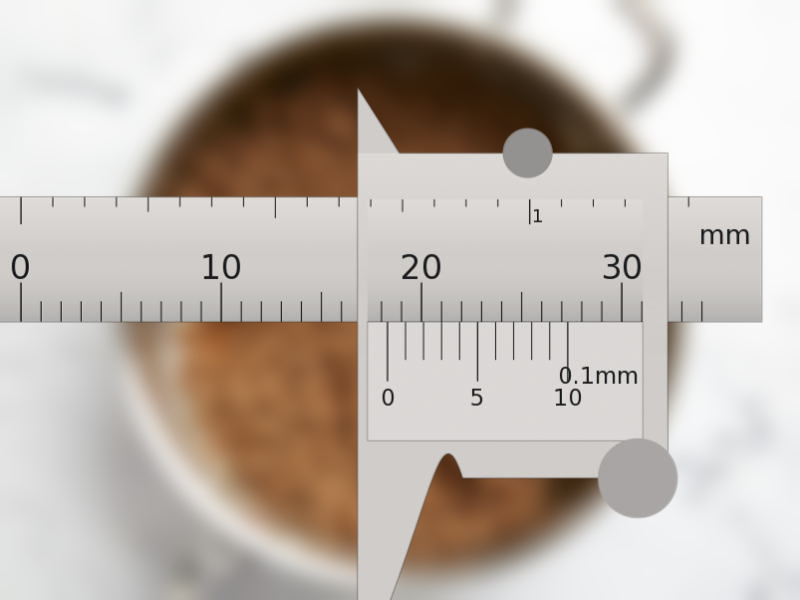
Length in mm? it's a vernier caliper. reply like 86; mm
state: 18.3; mm
